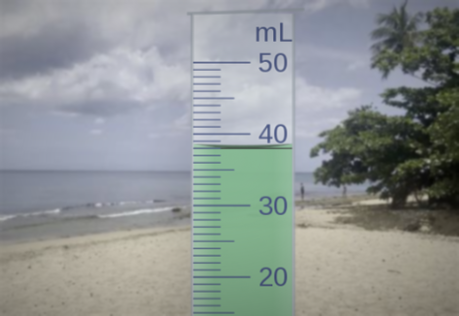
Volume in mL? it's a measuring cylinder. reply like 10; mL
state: 38; mL
